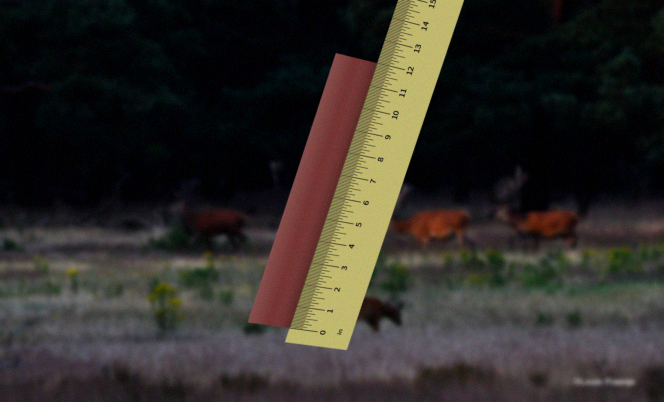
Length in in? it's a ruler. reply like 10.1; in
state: 12; in
